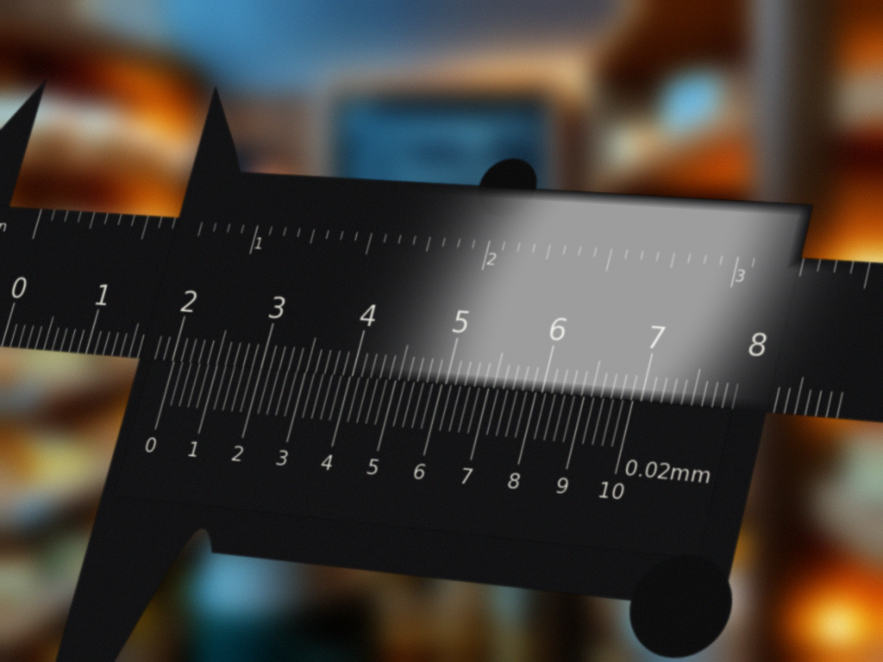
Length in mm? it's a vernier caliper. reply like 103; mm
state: 20.2; mm
